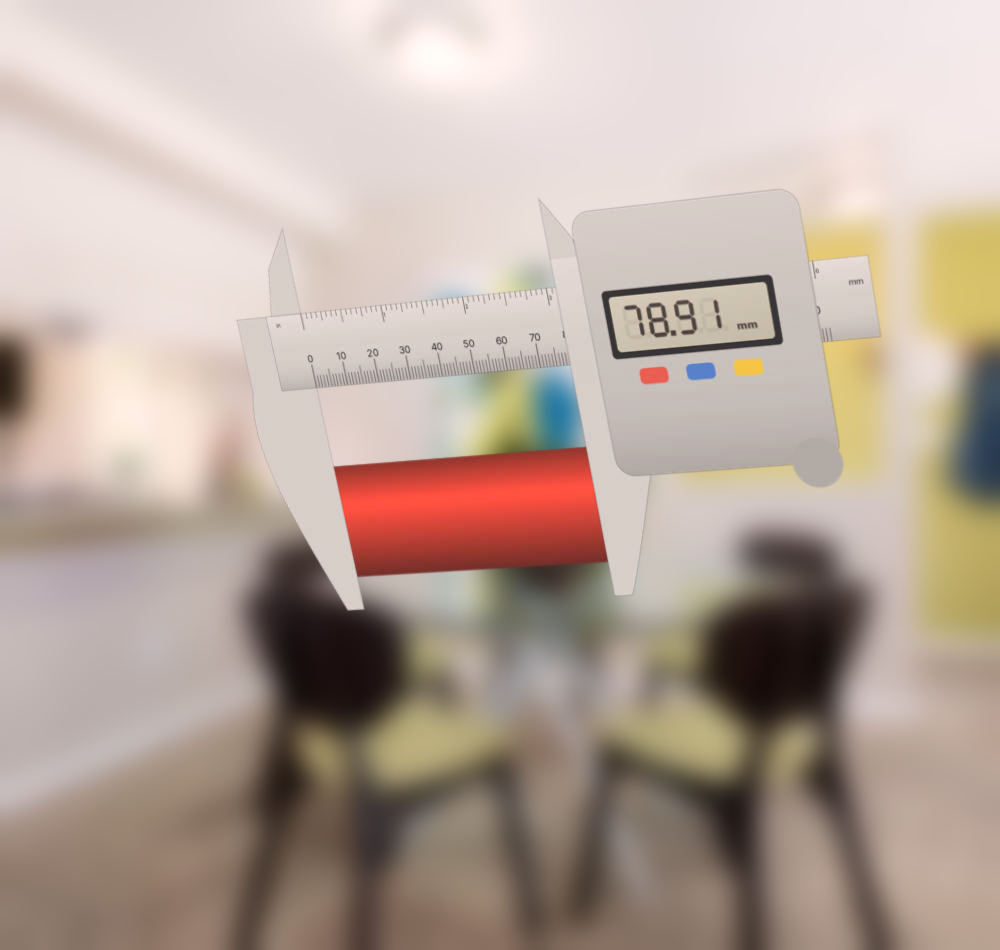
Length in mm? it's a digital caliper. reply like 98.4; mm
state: 78.91; mm
